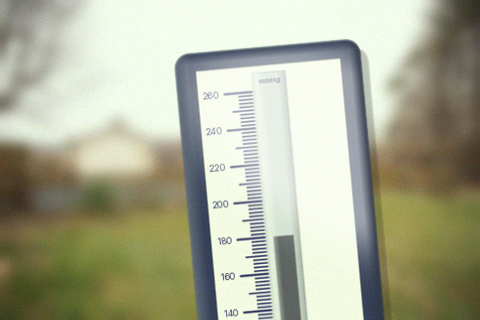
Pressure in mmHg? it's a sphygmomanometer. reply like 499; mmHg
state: 180; mmHg
